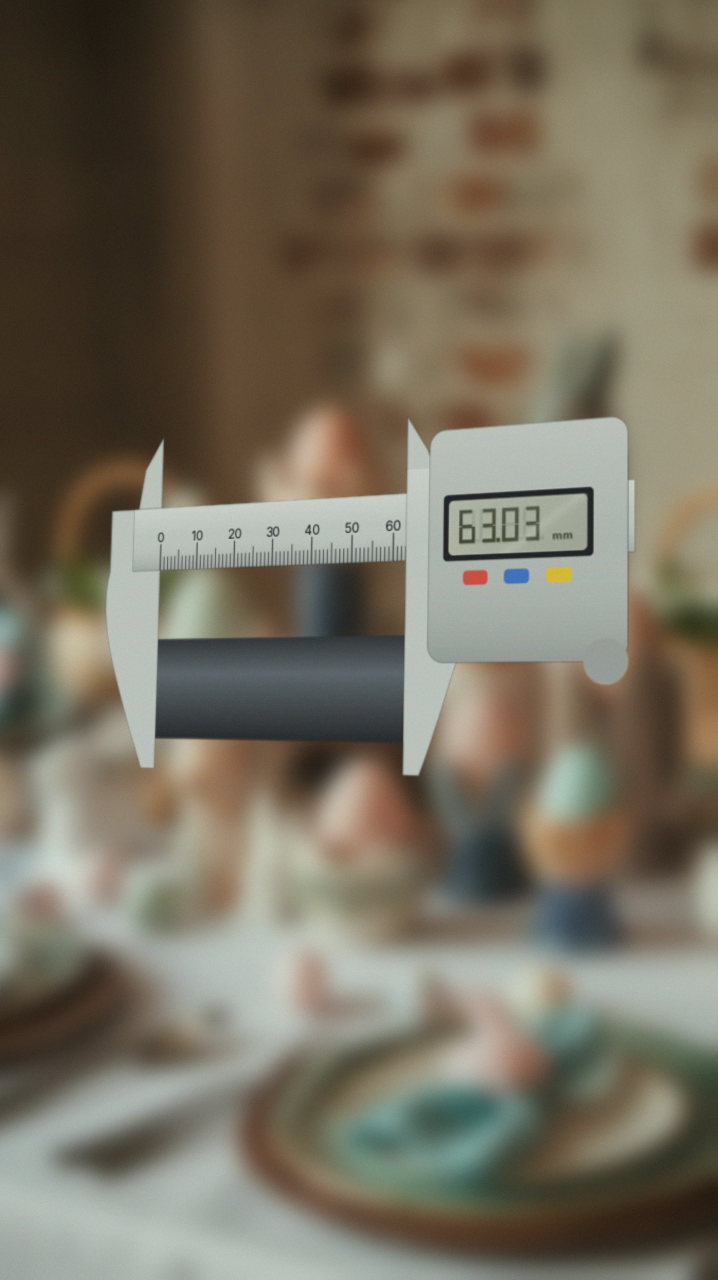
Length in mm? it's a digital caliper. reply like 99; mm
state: 63.03; mm
